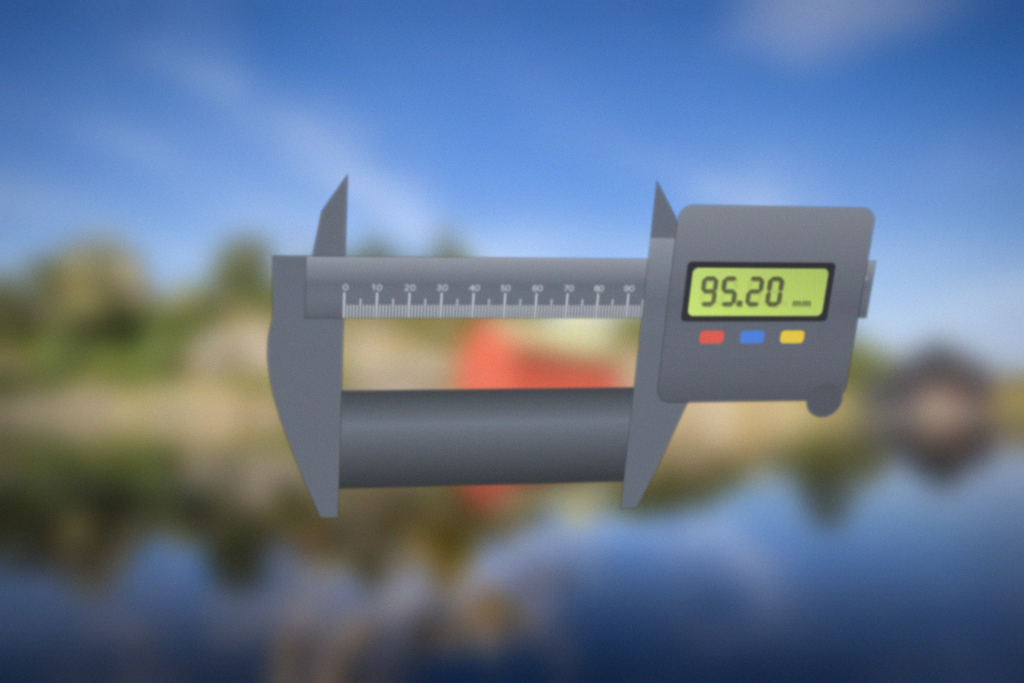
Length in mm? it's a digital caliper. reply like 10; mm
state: 95.20; mm
